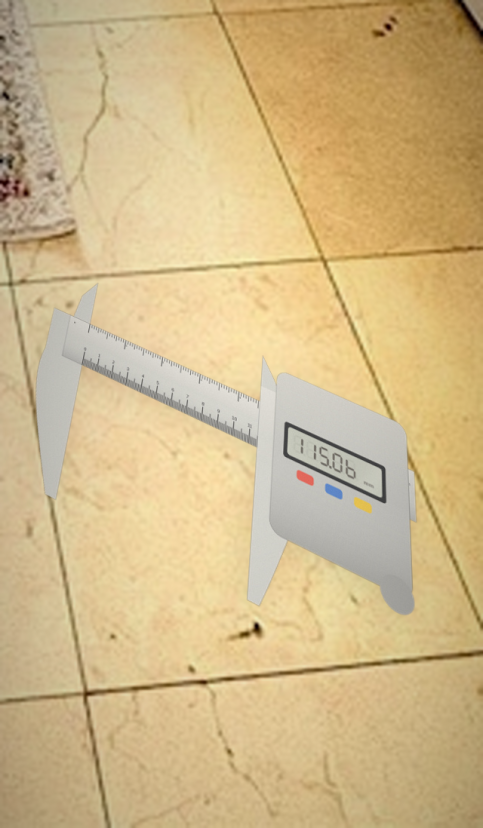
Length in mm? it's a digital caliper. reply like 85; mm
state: 115.06; mm
